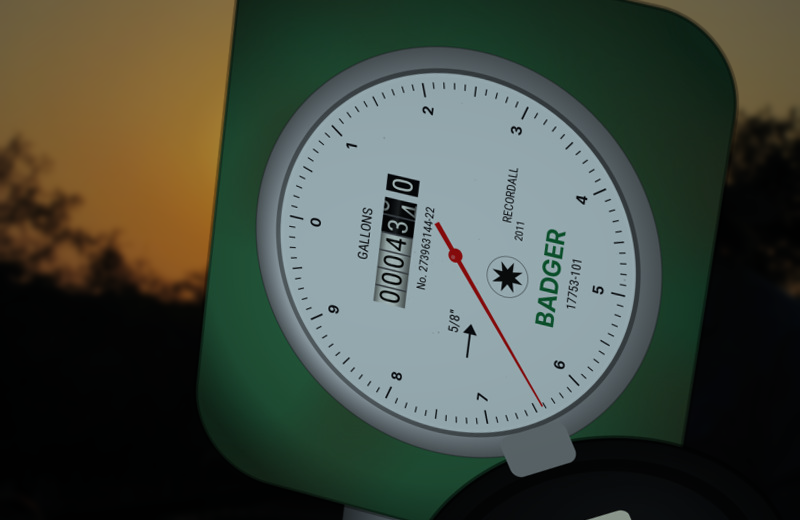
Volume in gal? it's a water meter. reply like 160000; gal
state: 4336.4; gal
